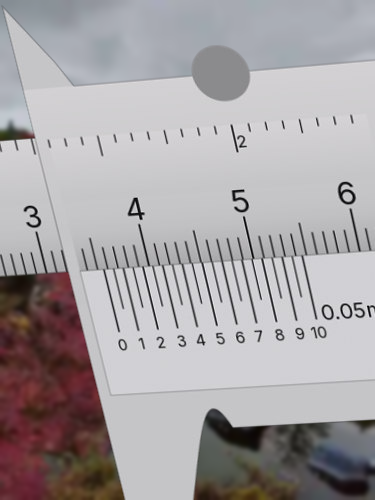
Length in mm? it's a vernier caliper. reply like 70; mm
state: 35.6; mm
